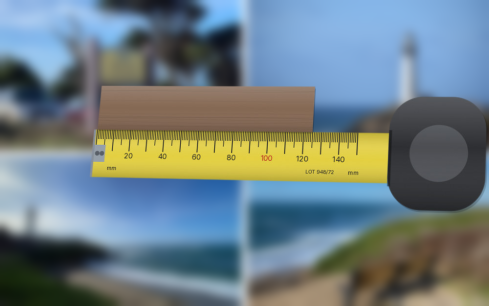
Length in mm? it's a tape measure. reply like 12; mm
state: 125; mm
